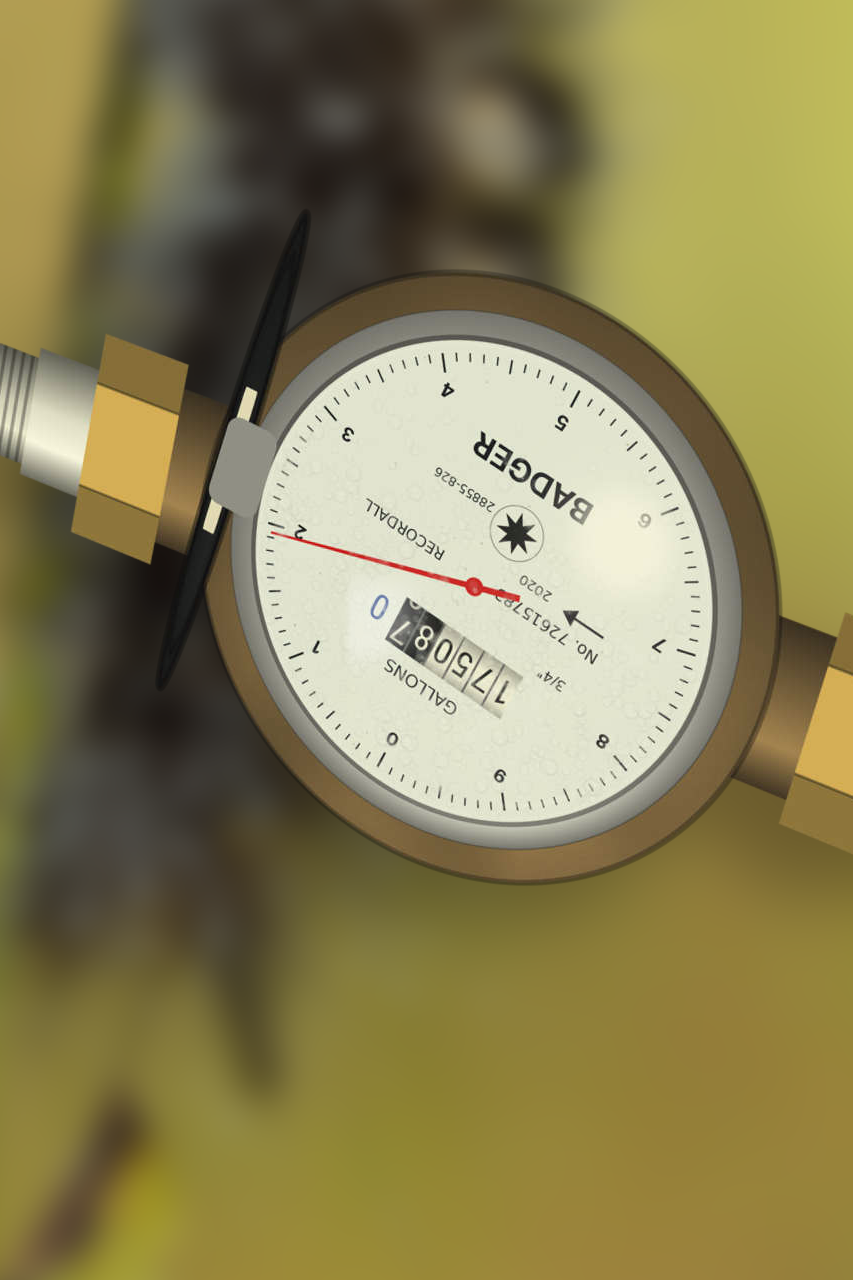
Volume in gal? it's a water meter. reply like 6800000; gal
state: 1750871.9; gal
